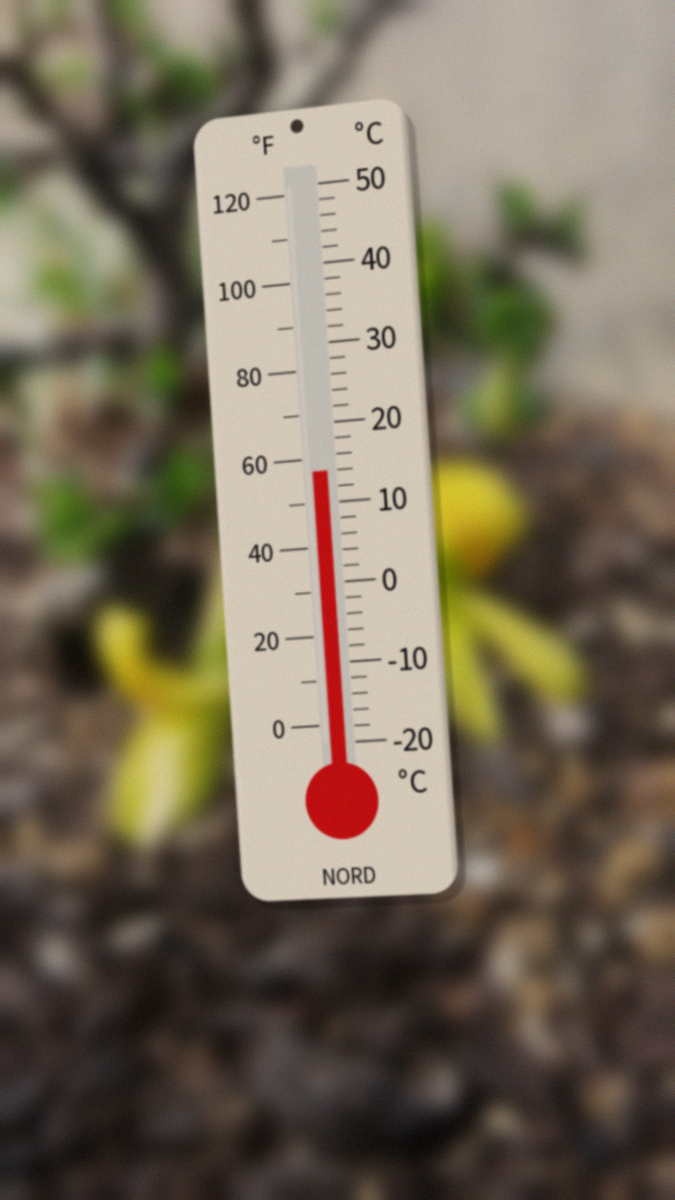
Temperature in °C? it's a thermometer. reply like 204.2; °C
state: 14; °C
